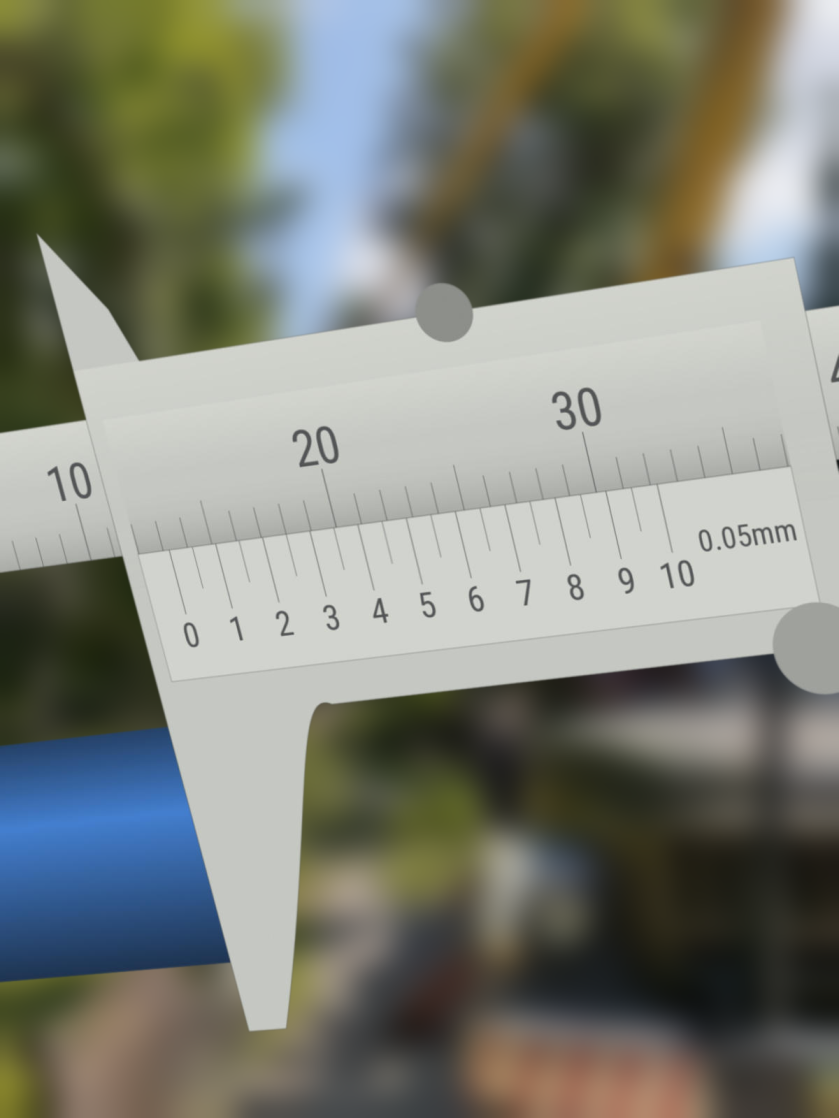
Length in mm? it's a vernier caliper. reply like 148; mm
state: 13.25; mm
